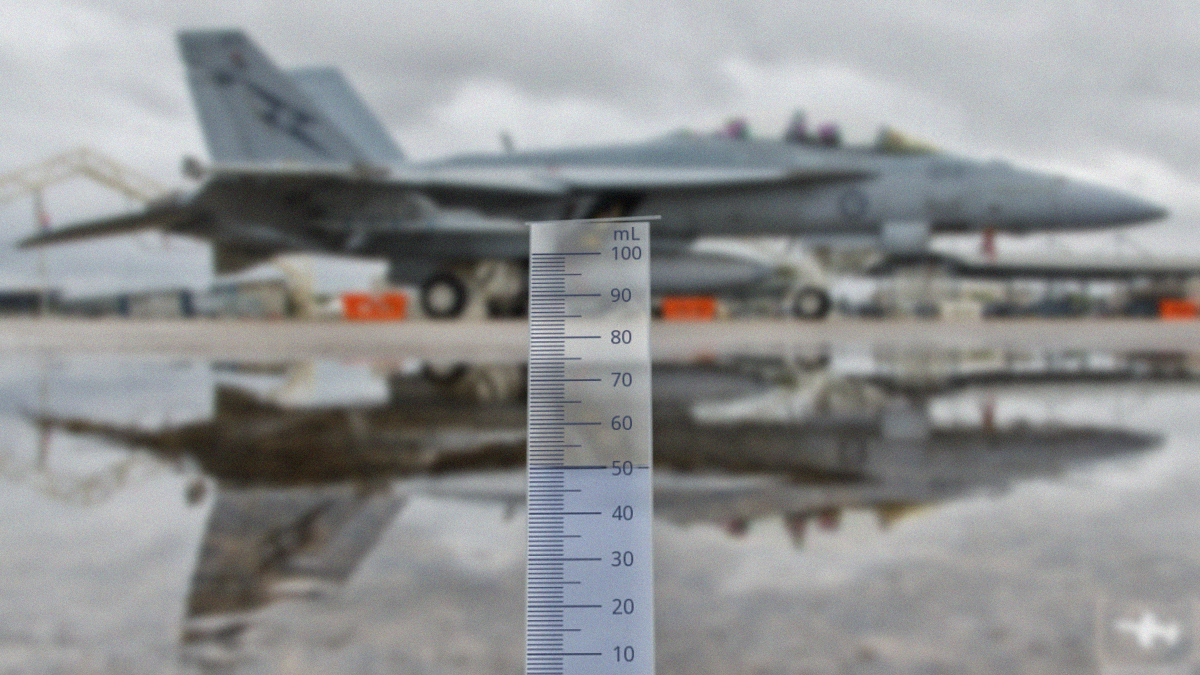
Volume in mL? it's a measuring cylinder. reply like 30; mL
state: 50; mL
